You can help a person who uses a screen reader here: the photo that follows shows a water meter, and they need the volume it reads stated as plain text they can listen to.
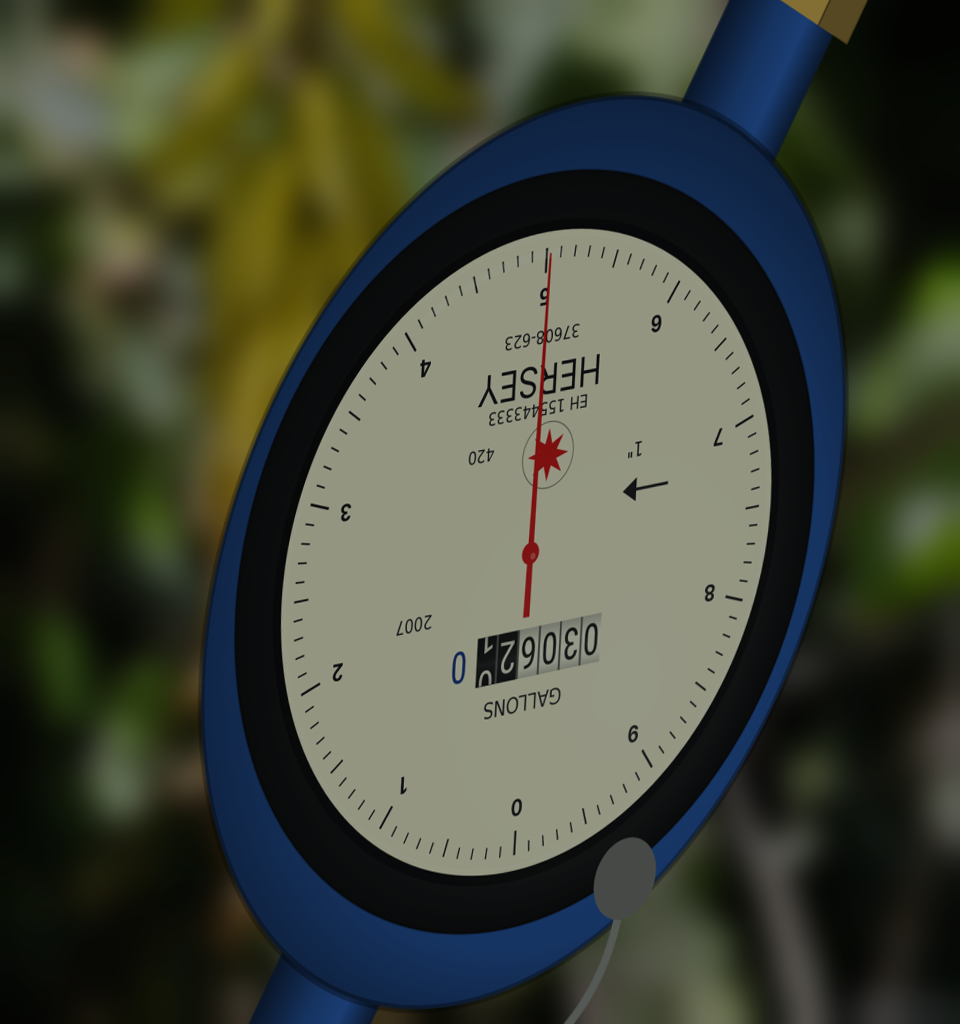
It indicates 306205.0 gal
